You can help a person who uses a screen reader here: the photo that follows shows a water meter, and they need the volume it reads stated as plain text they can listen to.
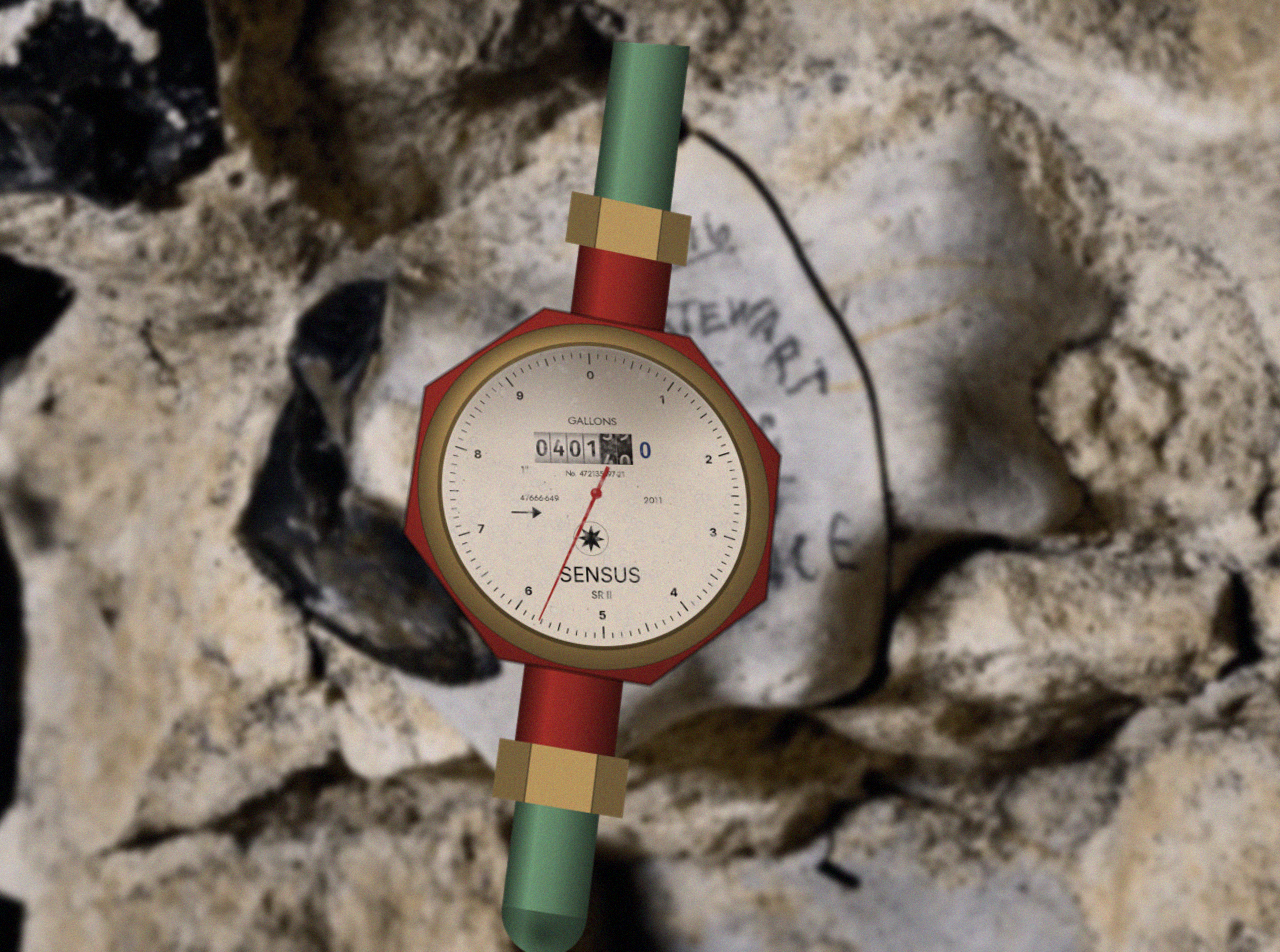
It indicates 401395.7 gal
